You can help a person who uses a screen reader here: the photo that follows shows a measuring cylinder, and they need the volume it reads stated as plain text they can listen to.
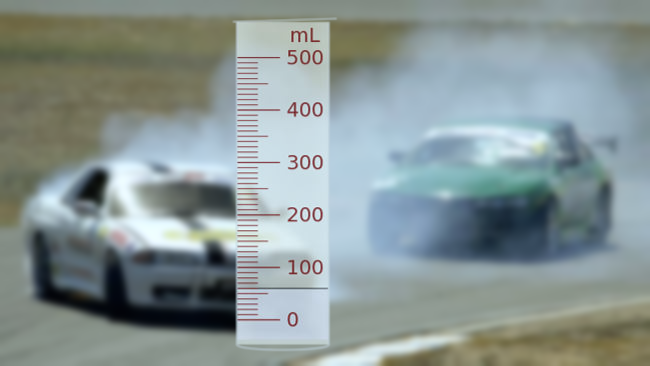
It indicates 60 mL
